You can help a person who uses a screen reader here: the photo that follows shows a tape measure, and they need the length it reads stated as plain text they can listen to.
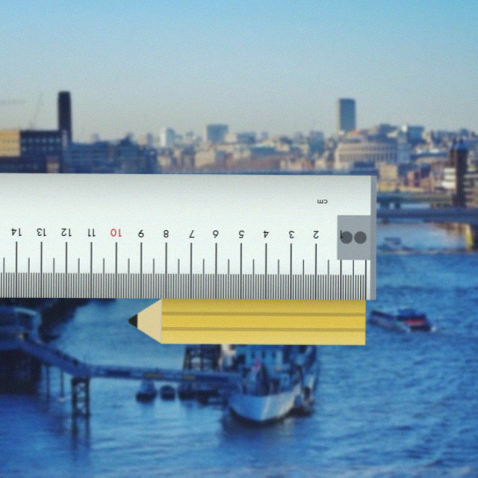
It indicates 9.5 cm
